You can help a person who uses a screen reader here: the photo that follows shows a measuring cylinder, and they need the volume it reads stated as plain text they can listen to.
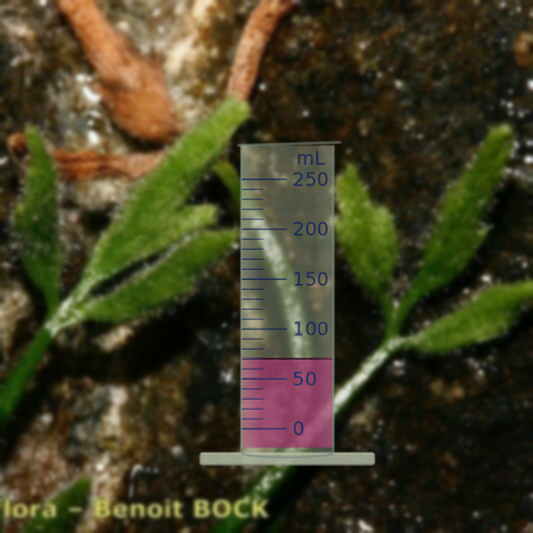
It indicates 70 mL
